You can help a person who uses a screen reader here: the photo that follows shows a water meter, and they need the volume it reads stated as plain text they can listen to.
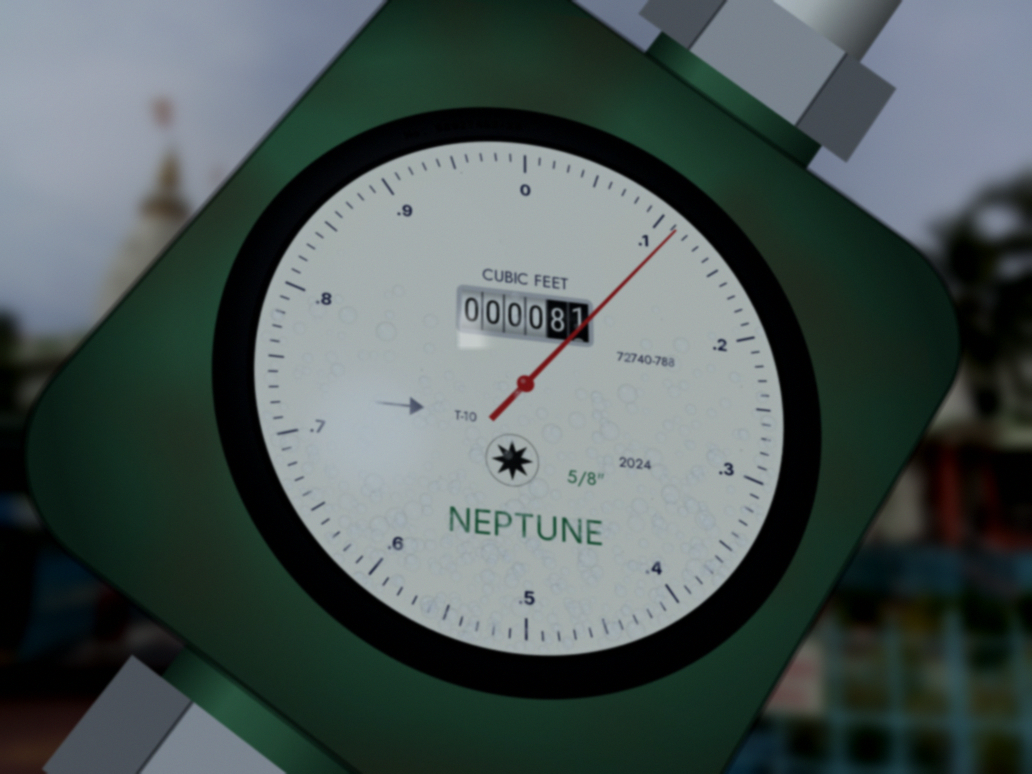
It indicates 81.11 ft³
